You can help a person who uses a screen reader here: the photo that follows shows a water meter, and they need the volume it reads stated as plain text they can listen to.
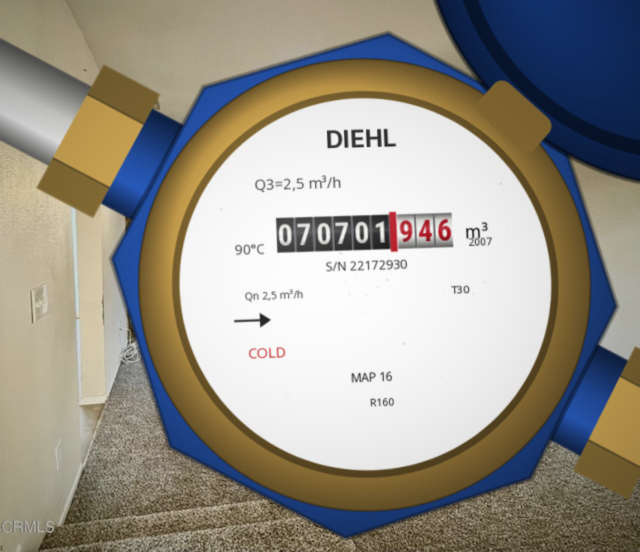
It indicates 70701.946 m³
